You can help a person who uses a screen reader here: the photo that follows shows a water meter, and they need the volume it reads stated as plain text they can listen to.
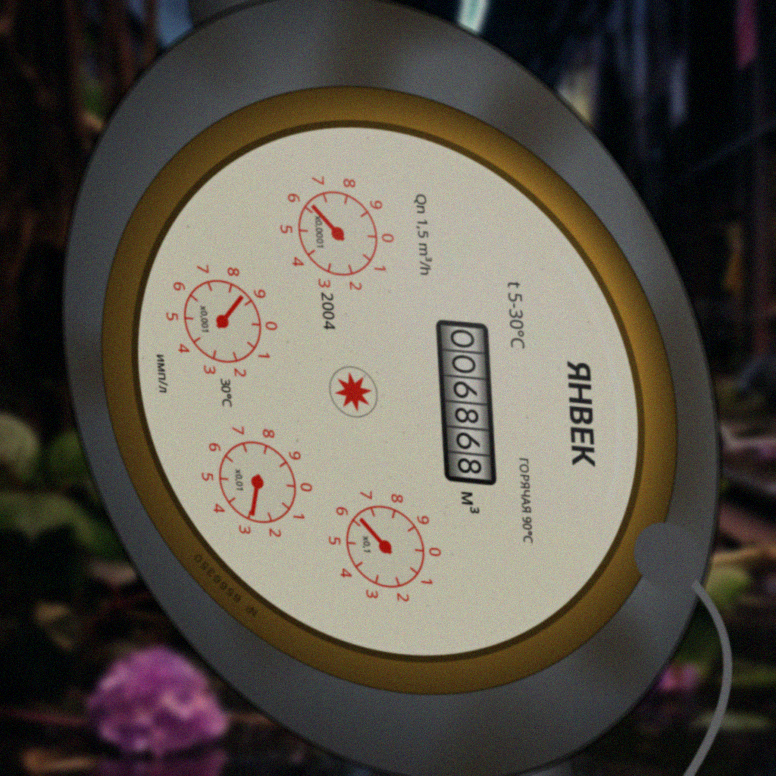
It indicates 6868.6286 m³
